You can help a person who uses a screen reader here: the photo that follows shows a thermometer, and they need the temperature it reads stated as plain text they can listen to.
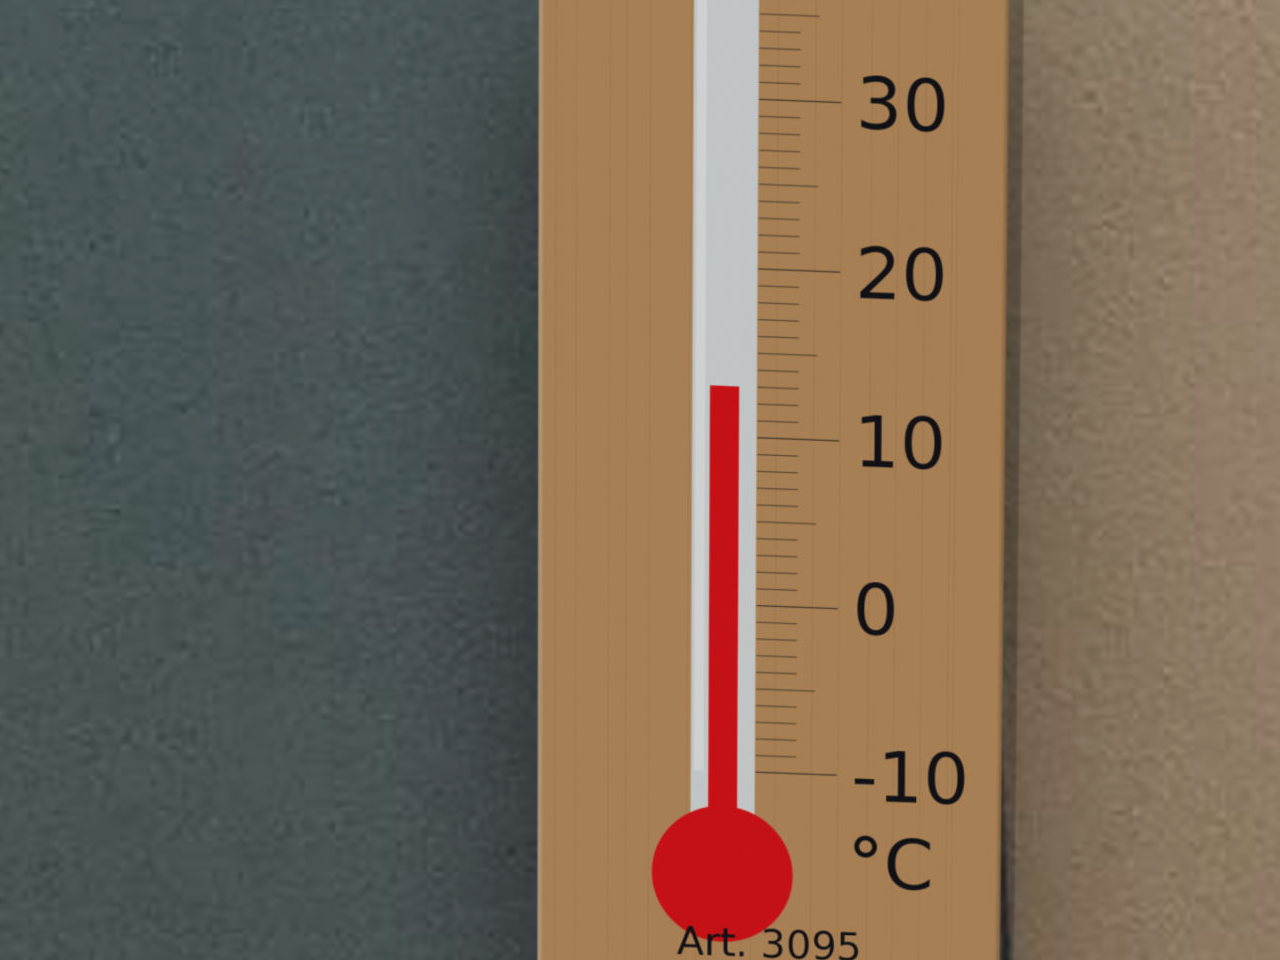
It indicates 13 °C
